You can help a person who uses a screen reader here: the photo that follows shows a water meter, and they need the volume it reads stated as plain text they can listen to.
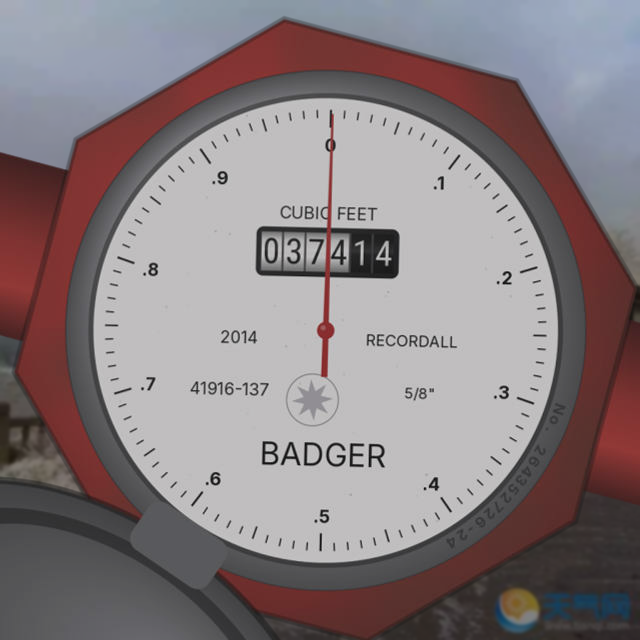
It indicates 37414.00 ft³
